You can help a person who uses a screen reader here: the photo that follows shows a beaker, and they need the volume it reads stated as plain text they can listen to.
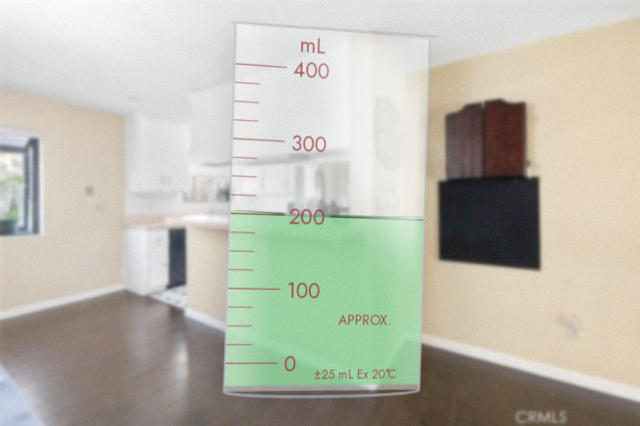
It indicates 200 mL
